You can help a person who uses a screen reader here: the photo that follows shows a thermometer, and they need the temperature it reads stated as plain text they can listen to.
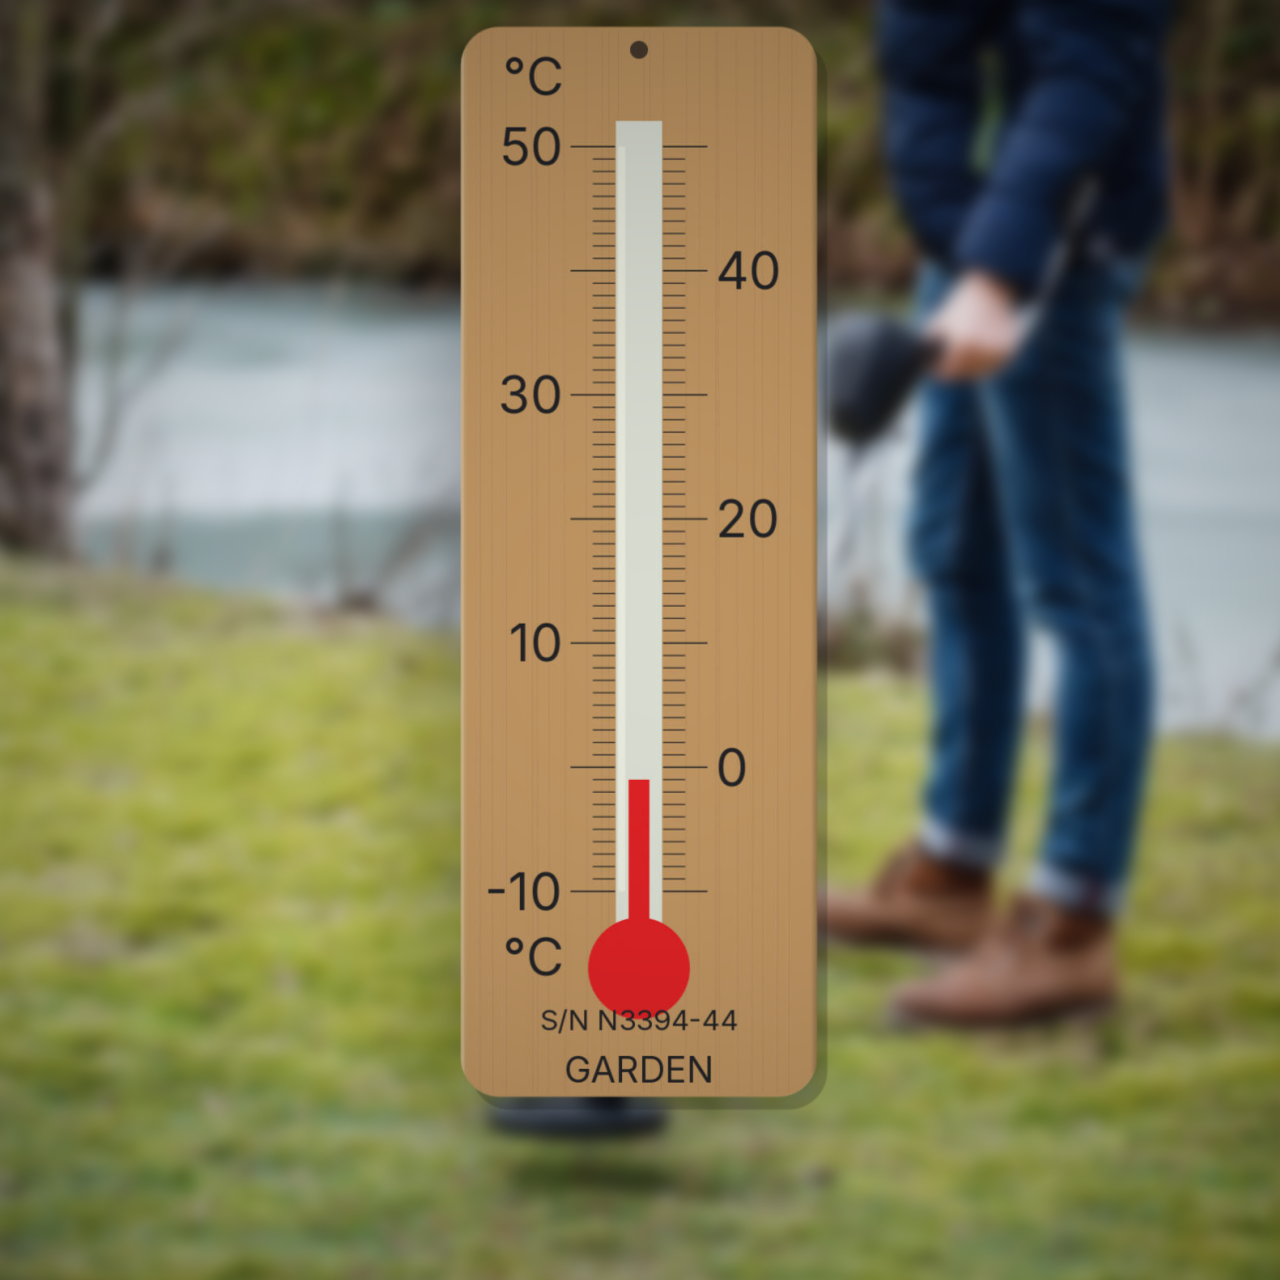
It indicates -1 °C
